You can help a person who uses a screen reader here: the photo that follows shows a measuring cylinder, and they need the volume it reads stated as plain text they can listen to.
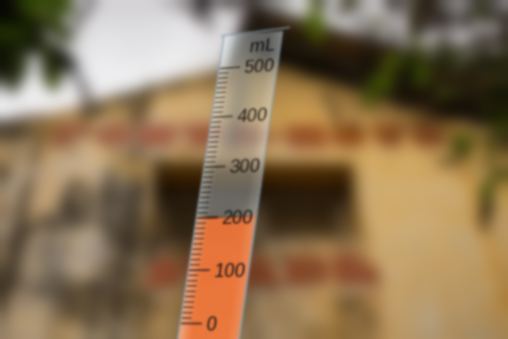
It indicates 200 mL
